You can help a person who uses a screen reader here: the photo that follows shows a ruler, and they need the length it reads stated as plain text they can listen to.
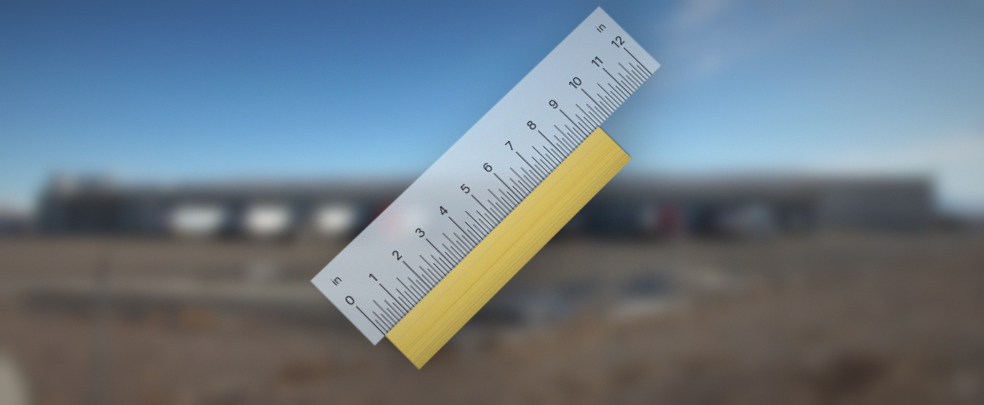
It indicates 9.5 in
